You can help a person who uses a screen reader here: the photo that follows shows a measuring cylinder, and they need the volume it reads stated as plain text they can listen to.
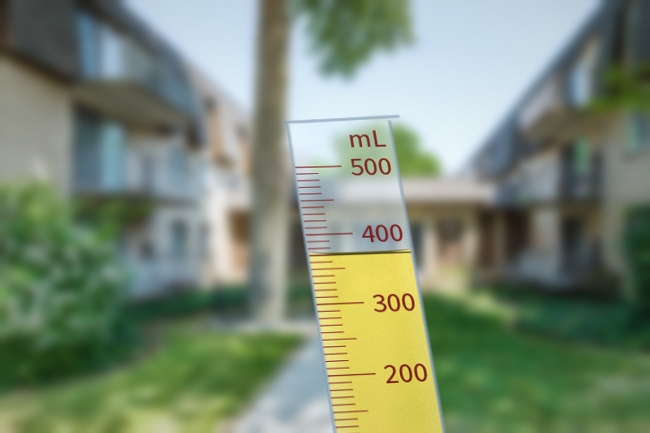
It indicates 370 mL
